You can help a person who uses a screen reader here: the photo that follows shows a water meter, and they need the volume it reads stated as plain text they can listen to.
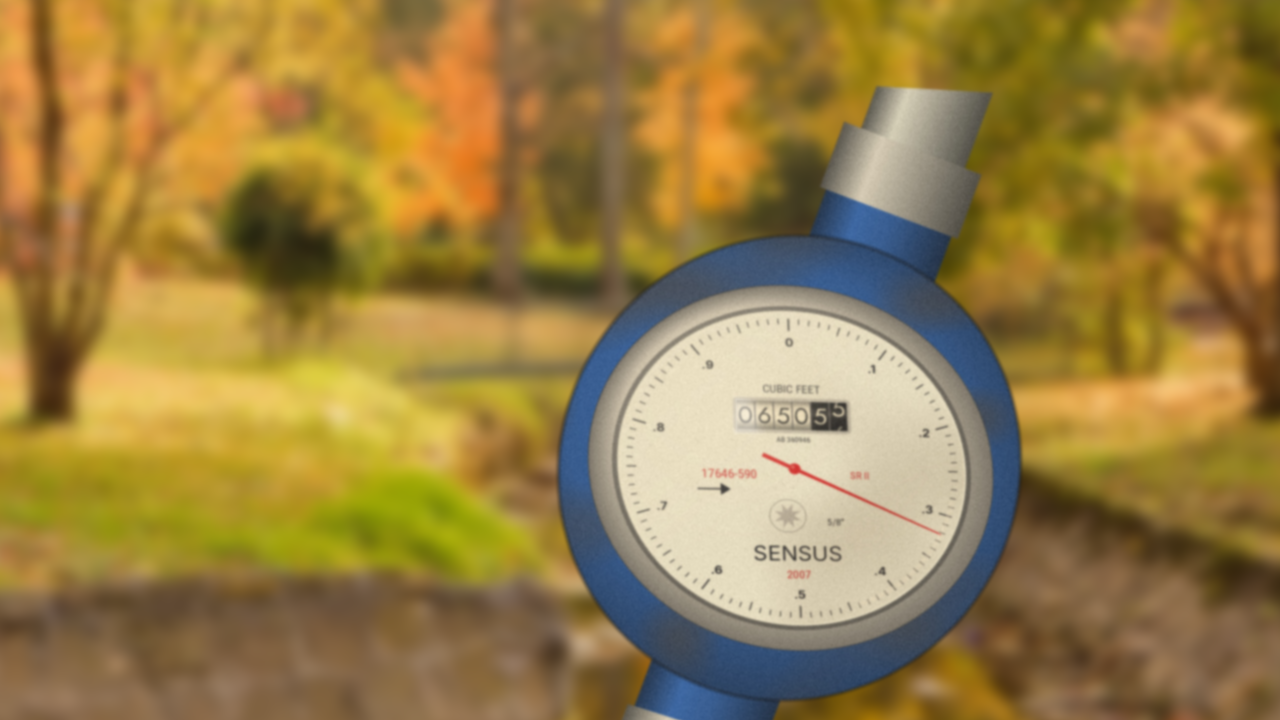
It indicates 65055.32 ft³
